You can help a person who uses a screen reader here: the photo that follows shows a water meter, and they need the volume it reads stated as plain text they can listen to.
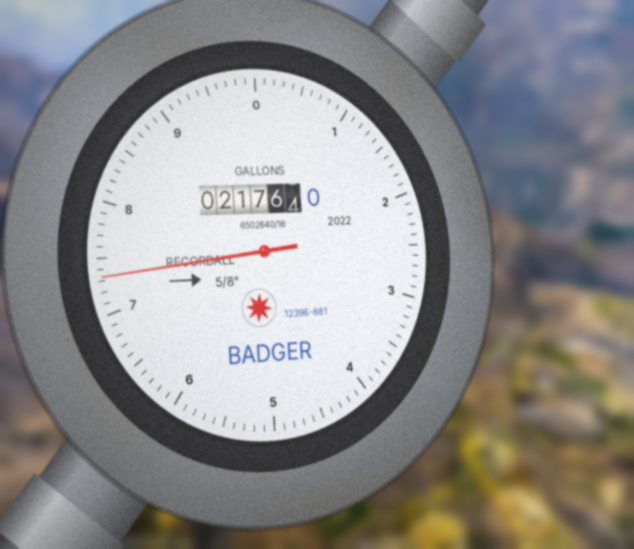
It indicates 217637.3 gal
